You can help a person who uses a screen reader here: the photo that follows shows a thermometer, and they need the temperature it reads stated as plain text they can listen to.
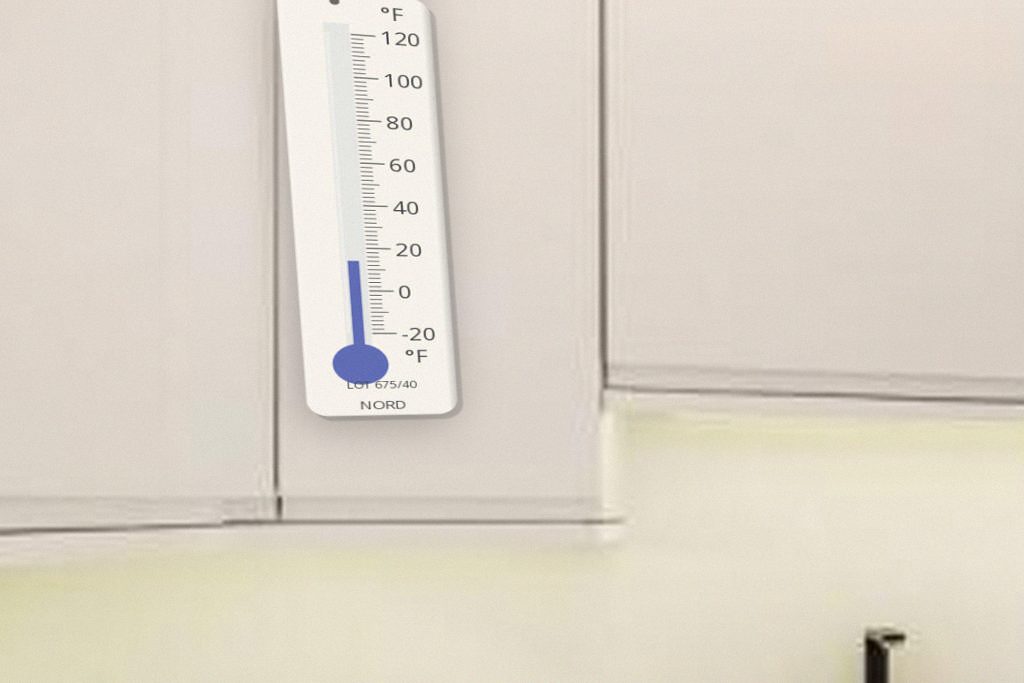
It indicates 14 °F
